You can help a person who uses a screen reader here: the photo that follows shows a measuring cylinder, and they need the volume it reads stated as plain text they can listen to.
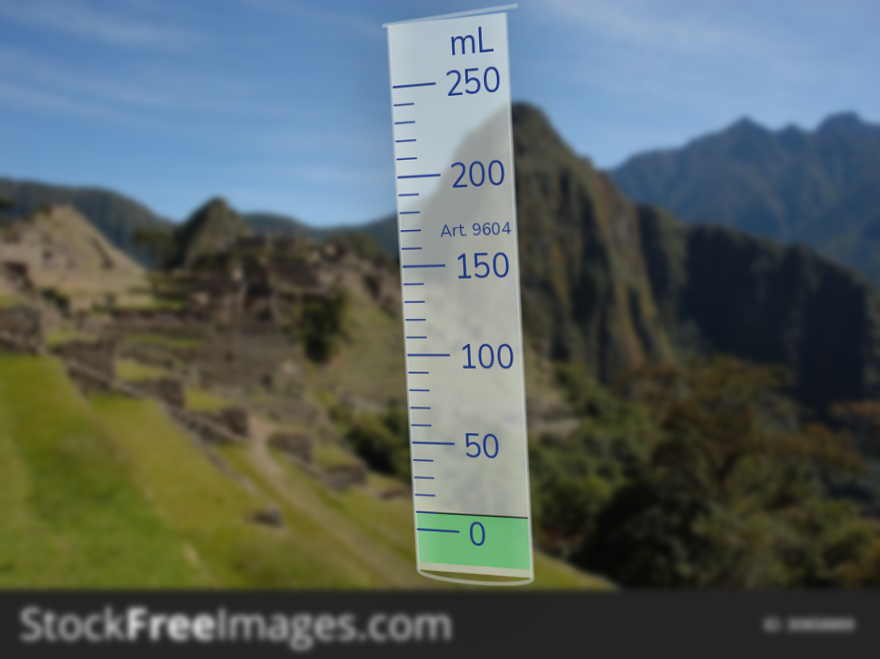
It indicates 10 mL
